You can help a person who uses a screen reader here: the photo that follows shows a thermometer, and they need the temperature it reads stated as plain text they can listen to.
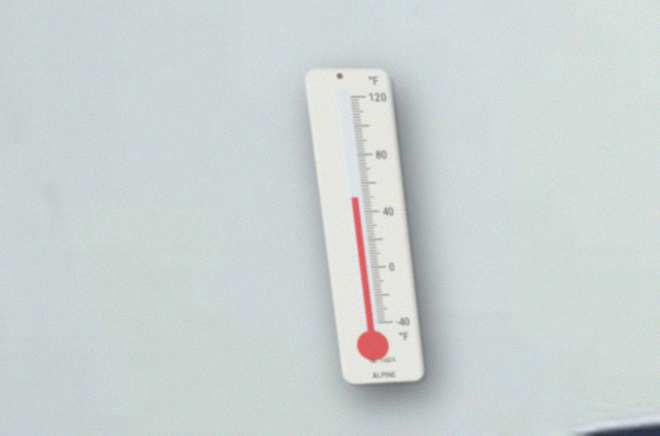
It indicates 50 °F
